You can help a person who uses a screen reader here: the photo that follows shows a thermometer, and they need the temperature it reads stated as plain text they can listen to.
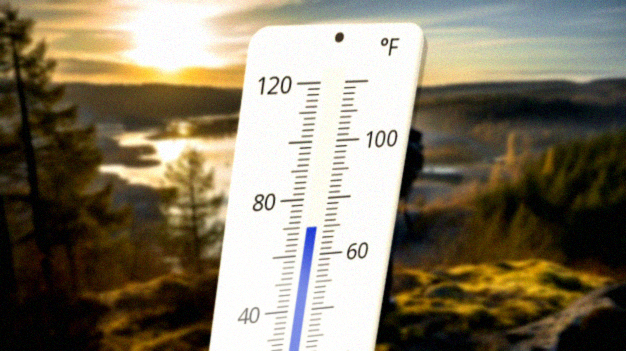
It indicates 70 °F
